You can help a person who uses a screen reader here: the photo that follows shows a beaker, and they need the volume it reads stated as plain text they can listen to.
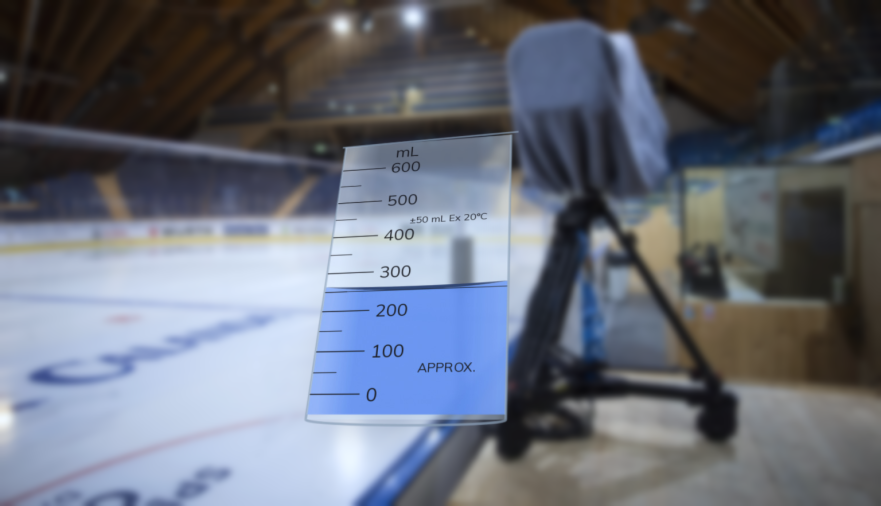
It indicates 250 mL
